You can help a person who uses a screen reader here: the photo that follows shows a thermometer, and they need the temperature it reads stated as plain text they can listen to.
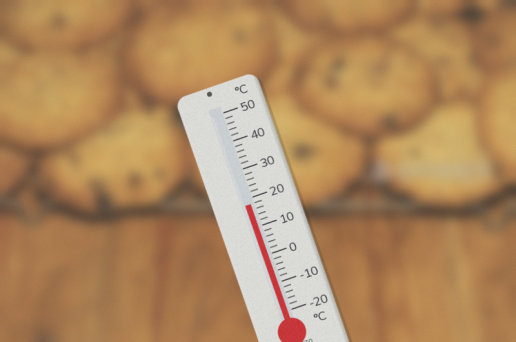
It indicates 18 °C
